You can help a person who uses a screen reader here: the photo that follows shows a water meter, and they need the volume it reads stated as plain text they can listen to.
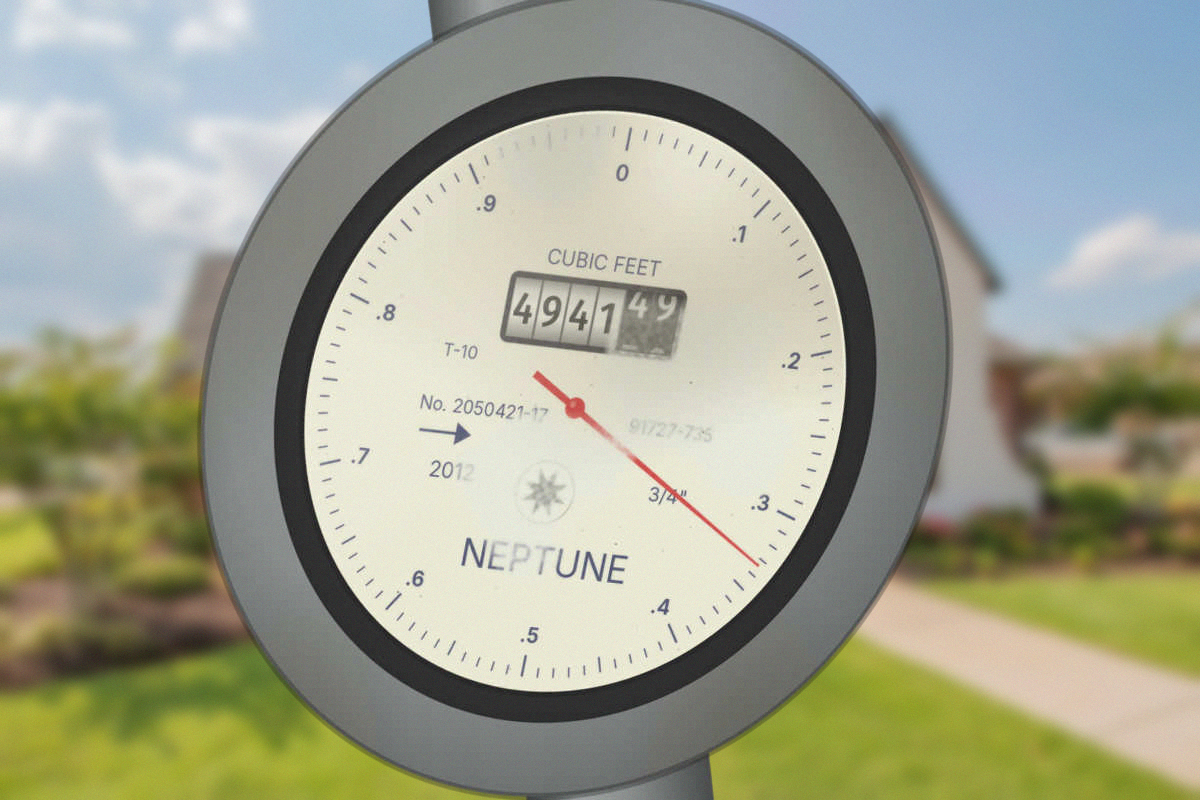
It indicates 494149.33 ft³
